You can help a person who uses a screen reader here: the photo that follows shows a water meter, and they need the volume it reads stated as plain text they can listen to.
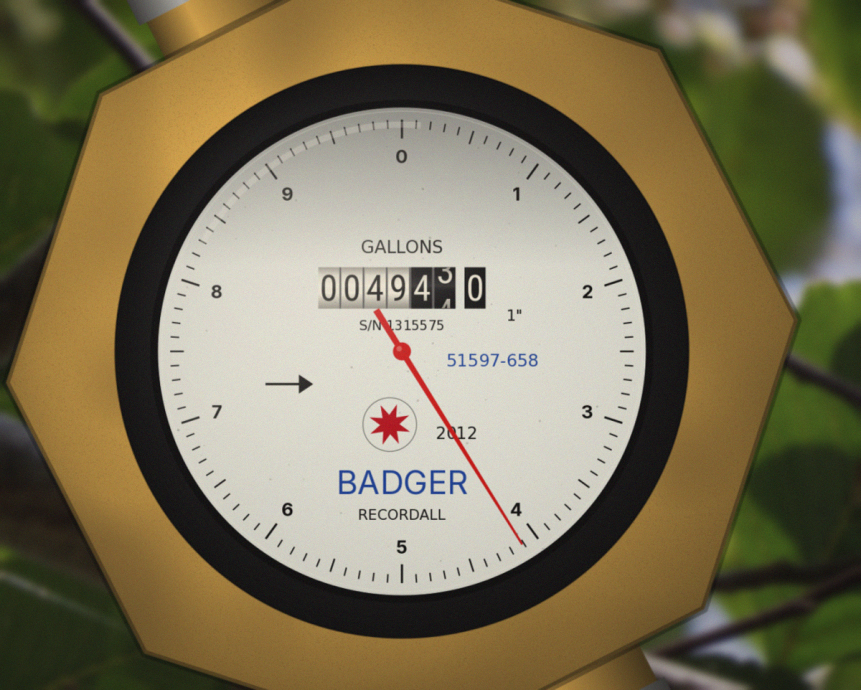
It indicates 49434.1 gal
